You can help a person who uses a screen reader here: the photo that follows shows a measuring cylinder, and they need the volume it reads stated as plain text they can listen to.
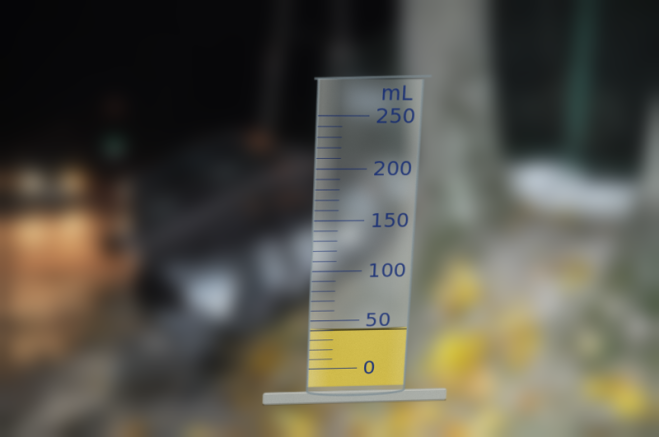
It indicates 40 mL
